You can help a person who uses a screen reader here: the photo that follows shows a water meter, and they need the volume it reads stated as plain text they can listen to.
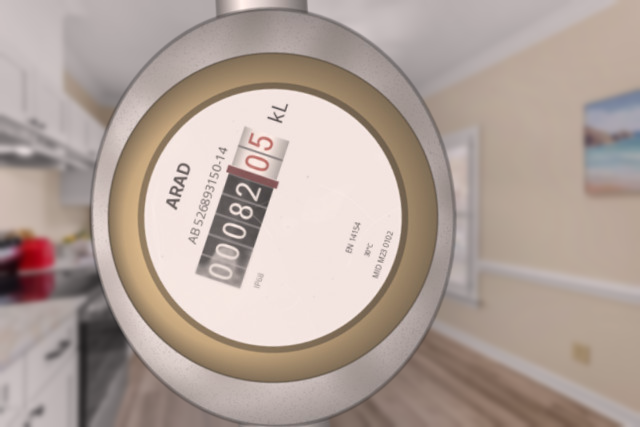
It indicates 82.05 kL
